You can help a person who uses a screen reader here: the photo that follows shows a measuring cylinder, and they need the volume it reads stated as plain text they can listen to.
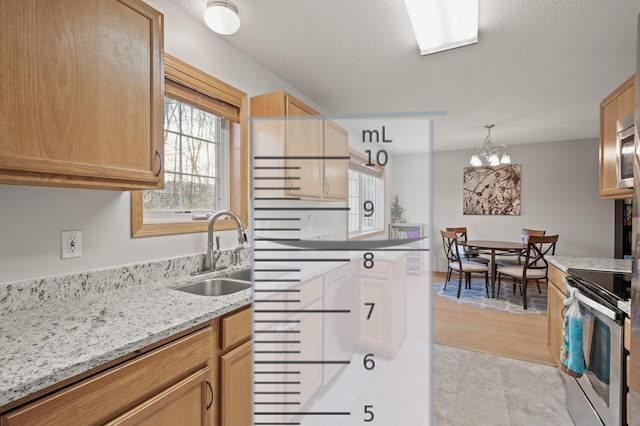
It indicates 8.2 mL
